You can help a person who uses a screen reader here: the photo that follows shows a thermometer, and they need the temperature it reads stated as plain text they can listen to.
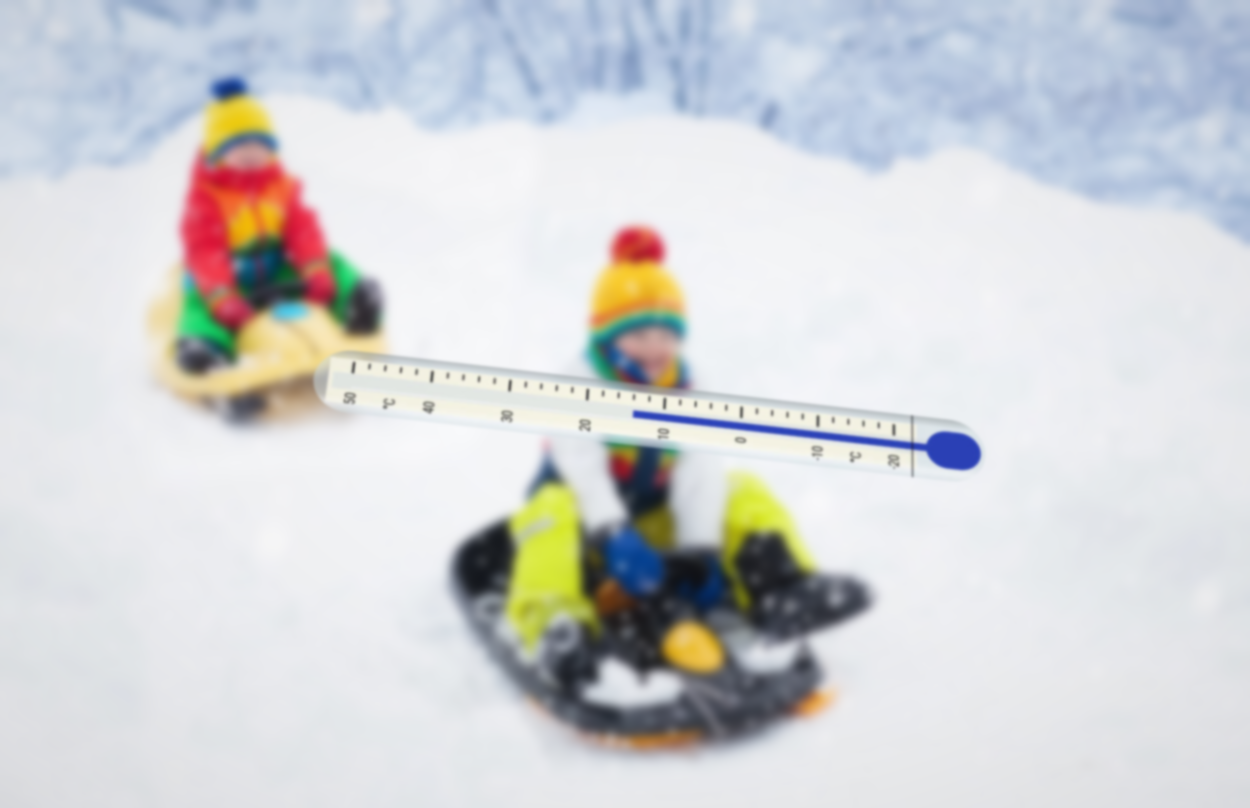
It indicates 14 °C
